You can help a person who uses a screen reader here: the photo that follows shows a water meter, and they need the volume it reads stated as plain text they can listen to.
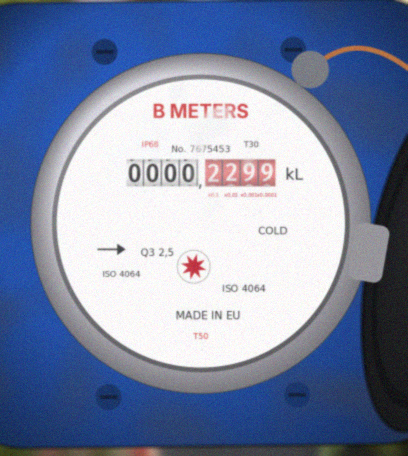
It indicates 0.2299 kL
